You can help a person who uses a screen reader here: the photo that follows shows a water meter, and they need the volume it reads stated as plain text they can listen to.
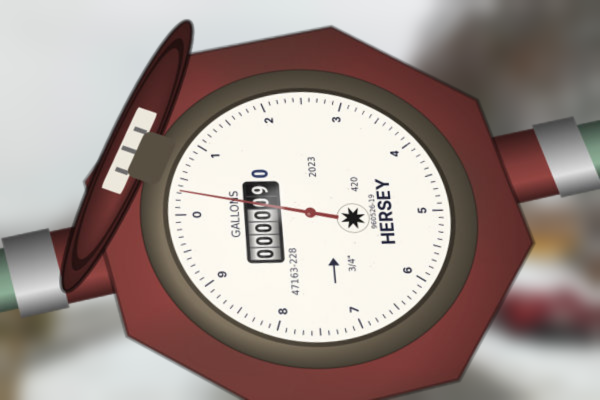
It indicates 90.3 gal
